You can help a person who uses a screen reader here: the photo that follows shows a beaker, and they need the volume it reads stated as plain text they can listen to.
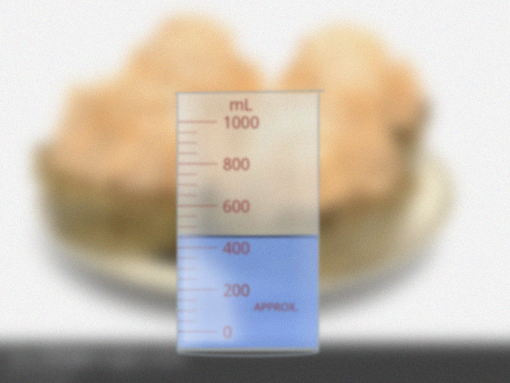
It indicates 450 mL
